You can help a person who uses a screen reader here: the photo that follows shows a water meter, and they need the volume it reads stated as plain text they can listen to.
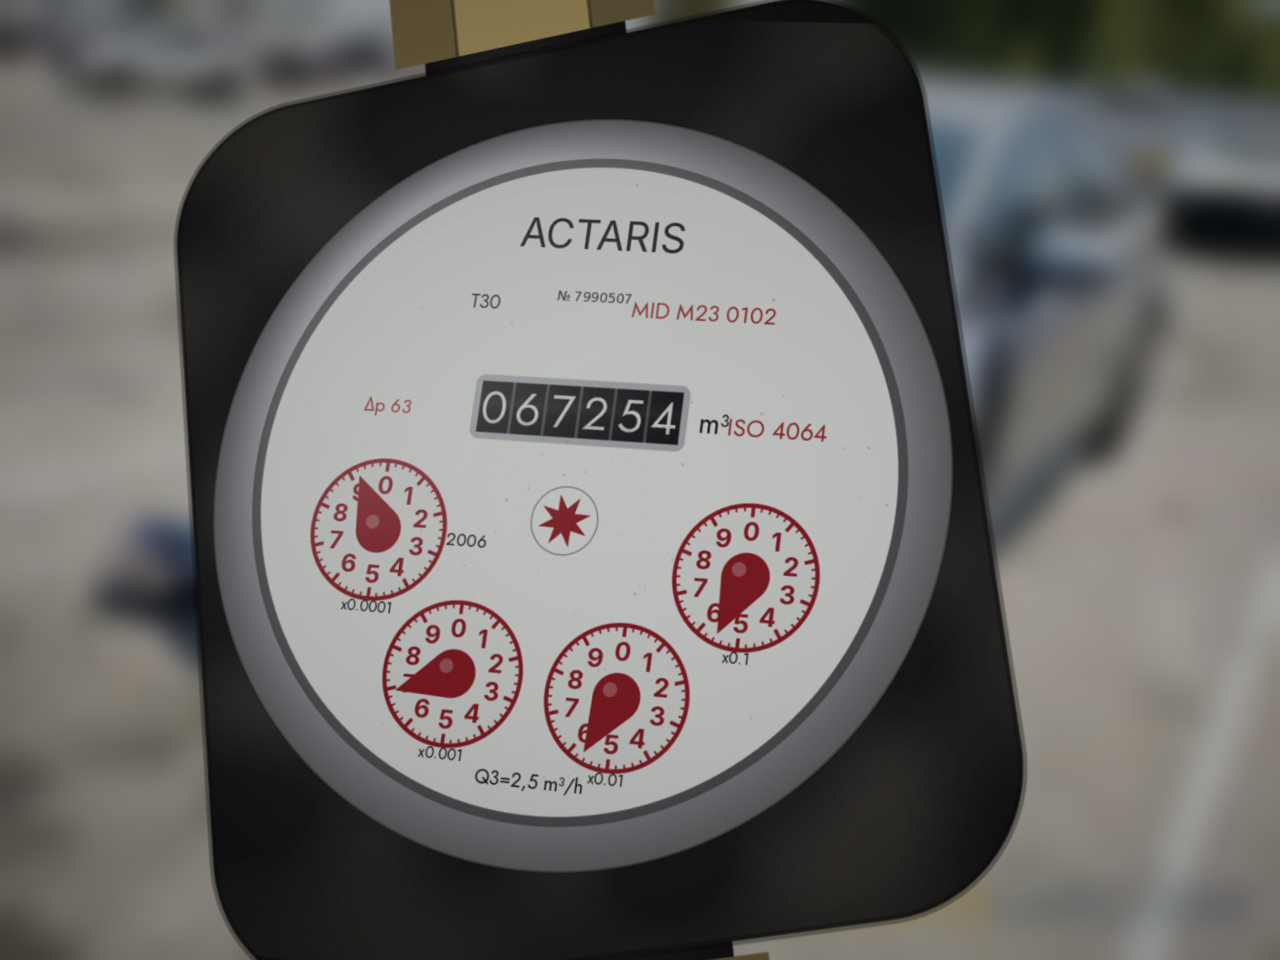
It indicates 67254.5569 m³
